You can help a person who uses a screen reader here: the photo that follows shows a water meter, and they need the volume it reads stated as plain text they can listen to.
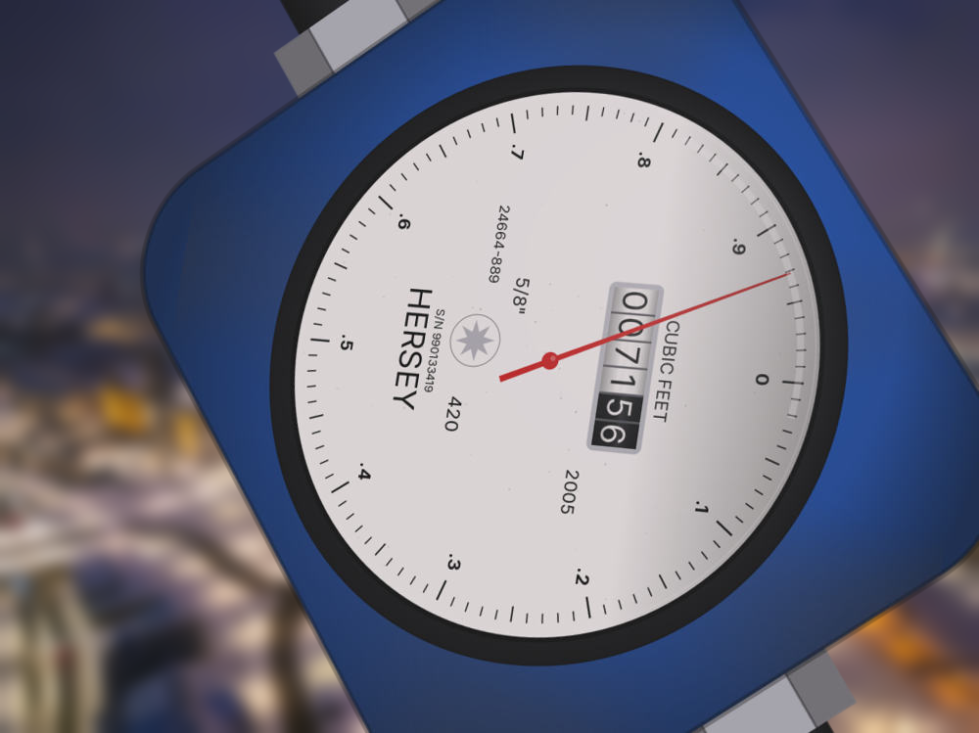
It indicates 7155.93 ft³
